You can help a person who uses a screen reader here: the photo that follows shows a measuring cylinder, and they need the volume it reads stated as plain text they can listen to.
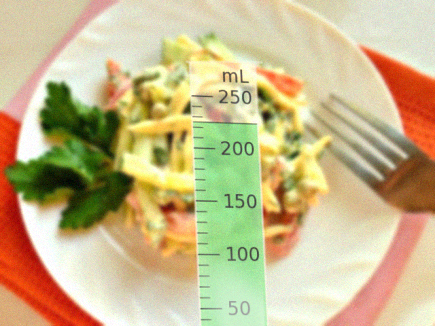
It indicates 225 mL
